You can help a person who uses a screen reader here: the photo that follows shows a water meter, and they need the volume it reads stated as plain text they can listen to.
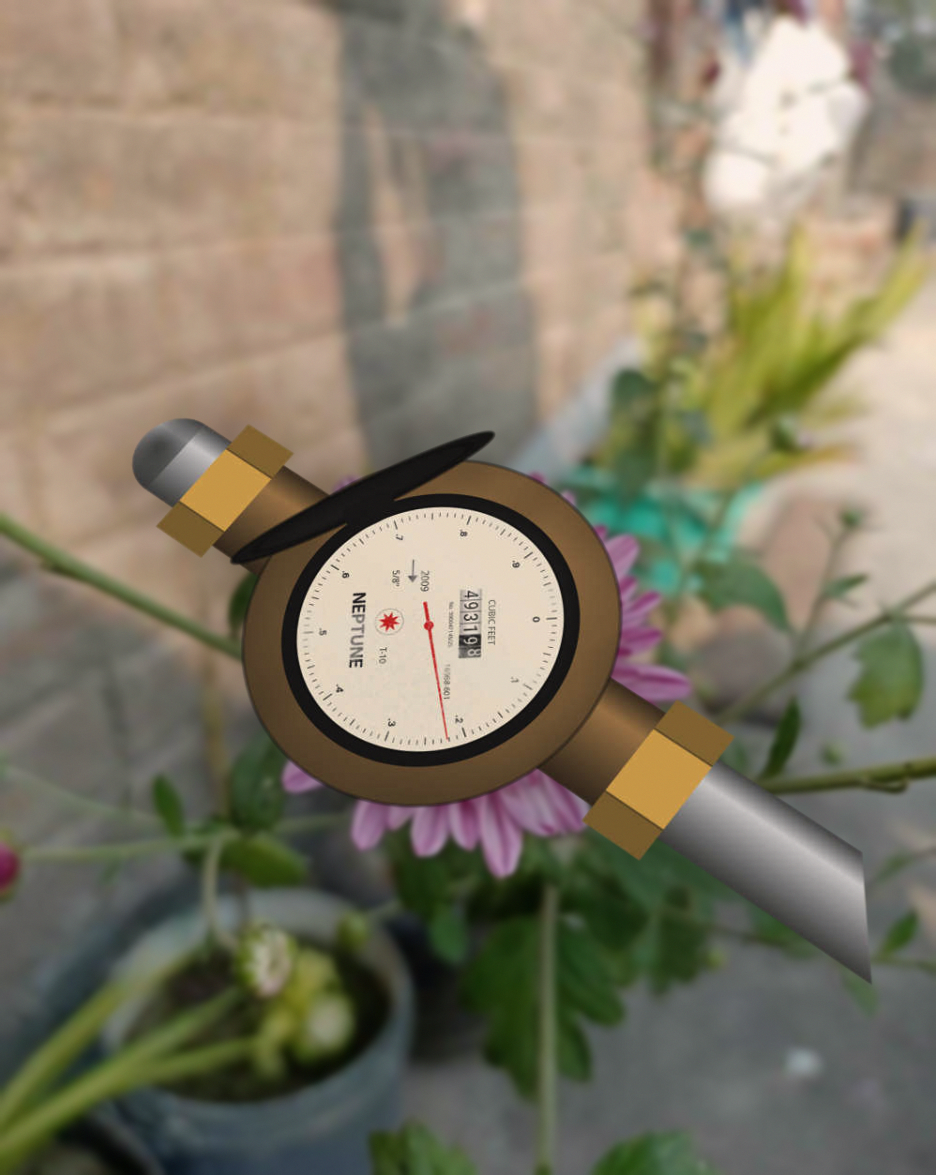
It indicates 493198.22 ft³
